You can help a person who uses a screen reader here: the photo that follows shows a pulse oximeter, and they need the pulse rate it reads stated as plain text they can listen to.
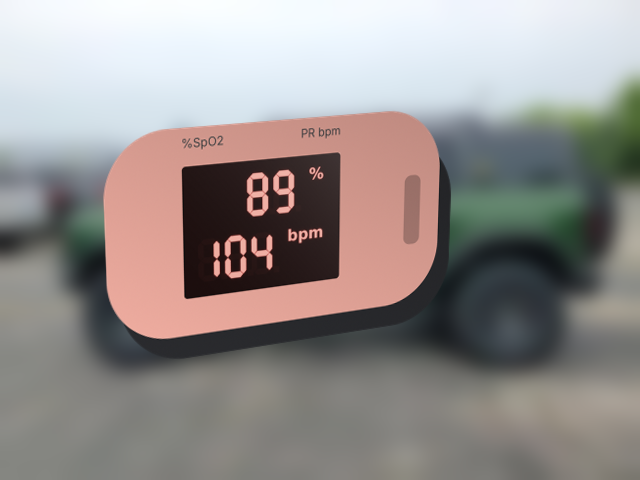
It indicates 104 bpm
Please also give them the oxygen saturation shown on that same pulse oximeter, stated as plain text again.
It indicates 89 %
